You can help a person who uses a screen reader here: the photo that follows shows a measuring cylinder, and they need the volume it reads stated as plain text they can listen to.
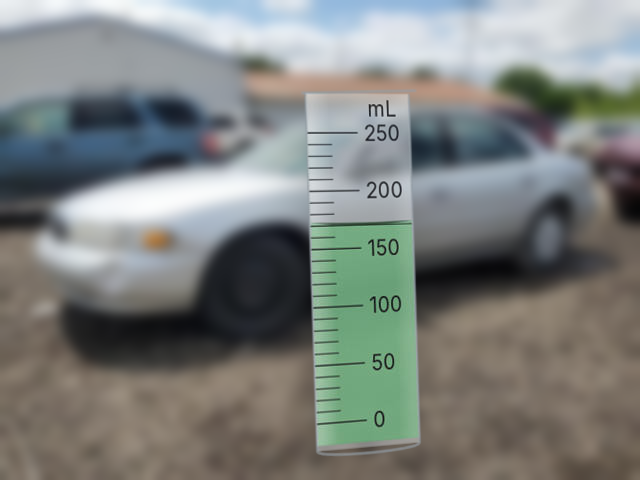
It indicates 170 mL
